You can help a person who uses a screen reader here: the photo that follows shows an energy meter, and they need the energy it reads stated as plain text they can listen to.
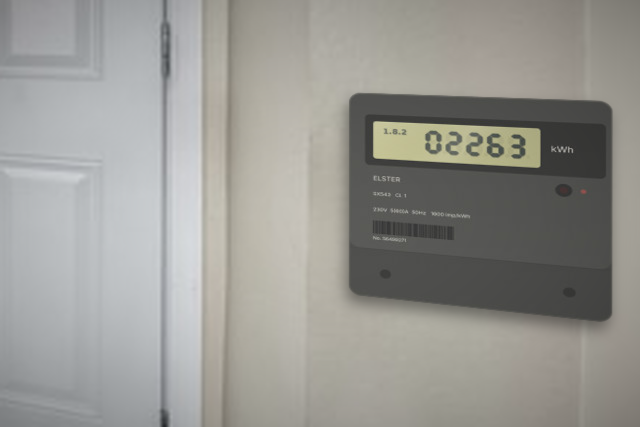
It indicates 2263 kWh
